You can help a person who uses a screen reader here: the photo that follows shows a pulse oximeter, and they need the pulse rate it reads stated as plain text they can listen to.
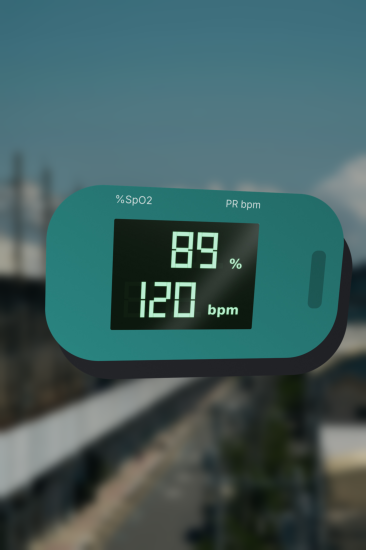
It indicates 120 bpm
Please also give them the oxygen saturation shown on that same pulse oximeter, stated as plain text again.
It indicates 89 %
